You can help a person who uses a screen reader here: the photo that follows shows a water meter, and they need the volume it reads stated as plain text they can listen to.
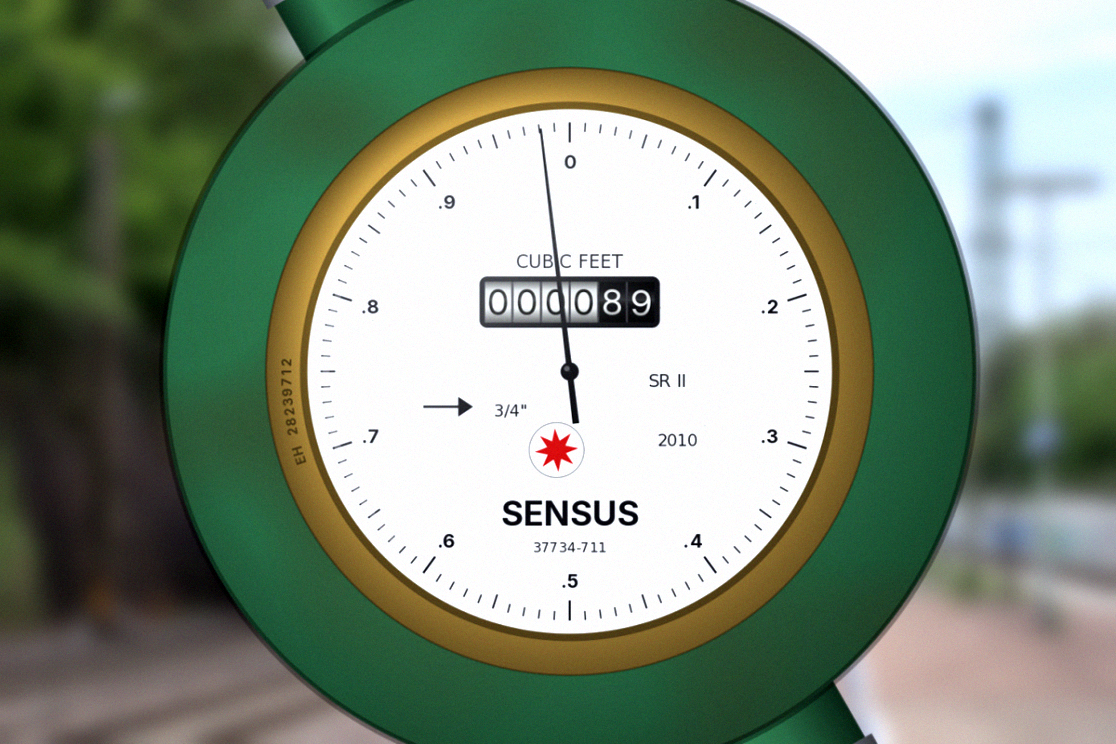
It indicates 88.98 ft³
